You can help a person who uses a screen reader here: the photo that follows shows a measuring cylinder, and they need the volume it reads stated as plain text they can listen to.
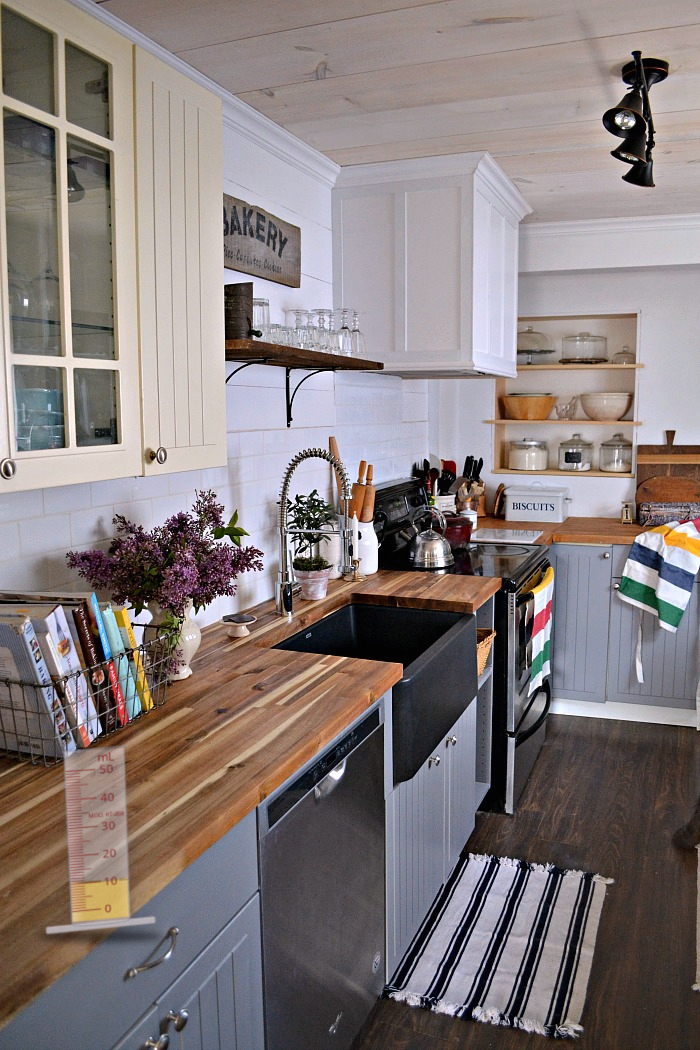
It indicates 10 mL
